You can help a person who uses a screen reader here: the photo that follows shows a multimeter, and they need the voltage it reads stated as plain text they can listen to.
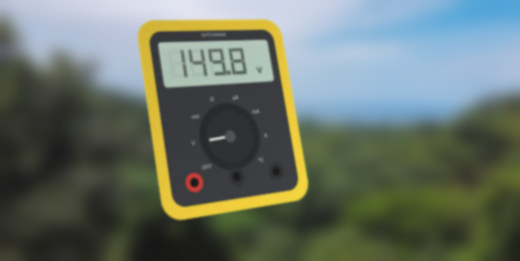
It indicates 149.8 V
